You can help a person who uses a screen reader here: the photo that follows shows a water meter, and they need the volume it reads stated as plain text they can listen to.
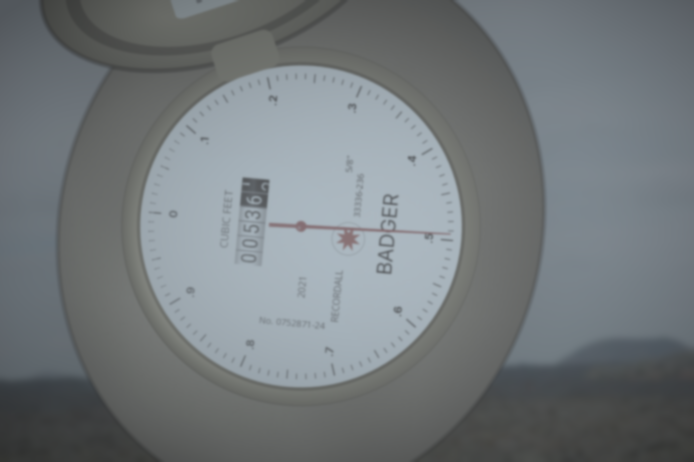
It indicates 5361.49 ft³
